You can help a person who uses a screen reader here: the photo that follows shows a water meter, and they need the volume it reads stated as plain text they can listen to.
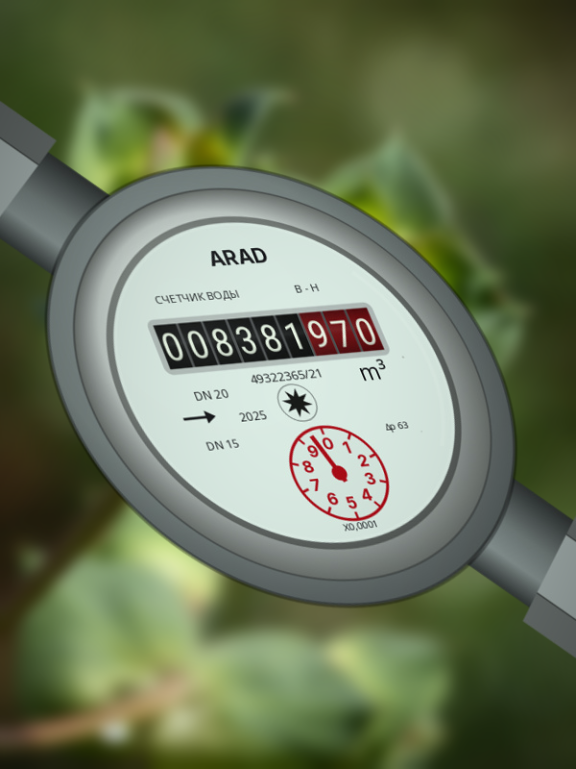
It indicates 8381.9699 m³
